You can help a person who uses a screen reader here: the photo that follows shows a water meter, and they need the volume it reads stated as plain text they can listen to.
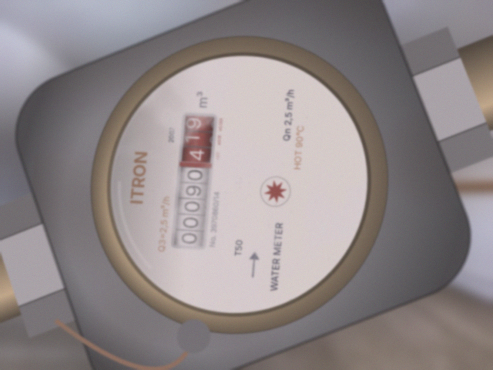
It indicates 90.419 m³
